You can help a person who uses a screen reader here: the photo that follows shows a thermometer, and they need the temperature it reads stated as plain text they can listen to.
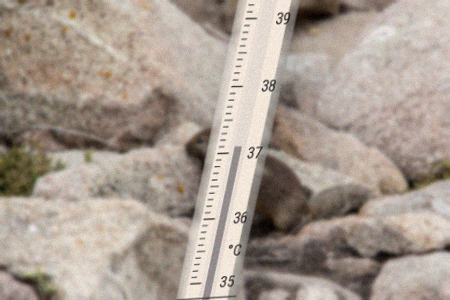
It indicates 37.1 °C
